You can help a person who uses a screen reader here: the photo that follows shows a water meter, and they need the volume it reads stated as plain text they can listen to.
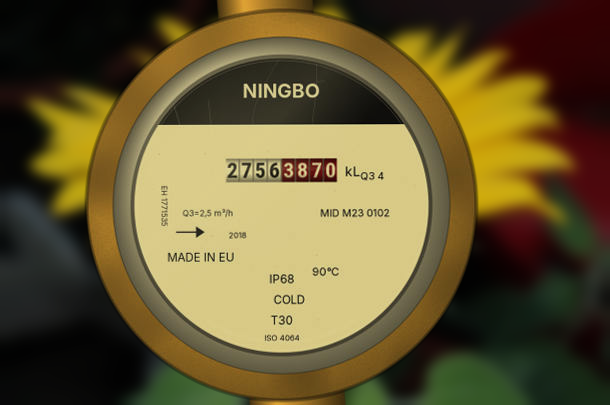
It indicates 2756.3870 kL
